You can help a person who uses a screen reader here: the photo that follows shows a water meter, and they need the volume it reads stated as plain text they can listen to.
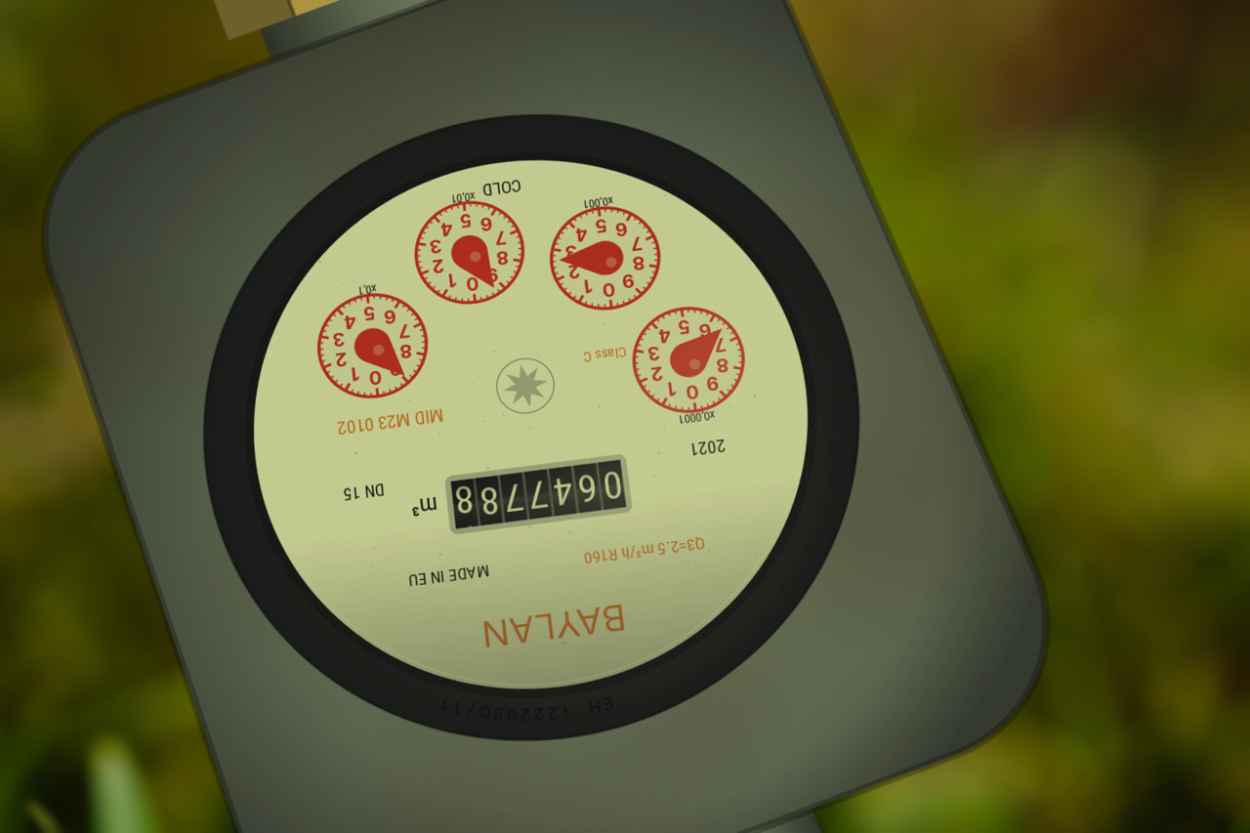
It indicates 647787.8926 m³
